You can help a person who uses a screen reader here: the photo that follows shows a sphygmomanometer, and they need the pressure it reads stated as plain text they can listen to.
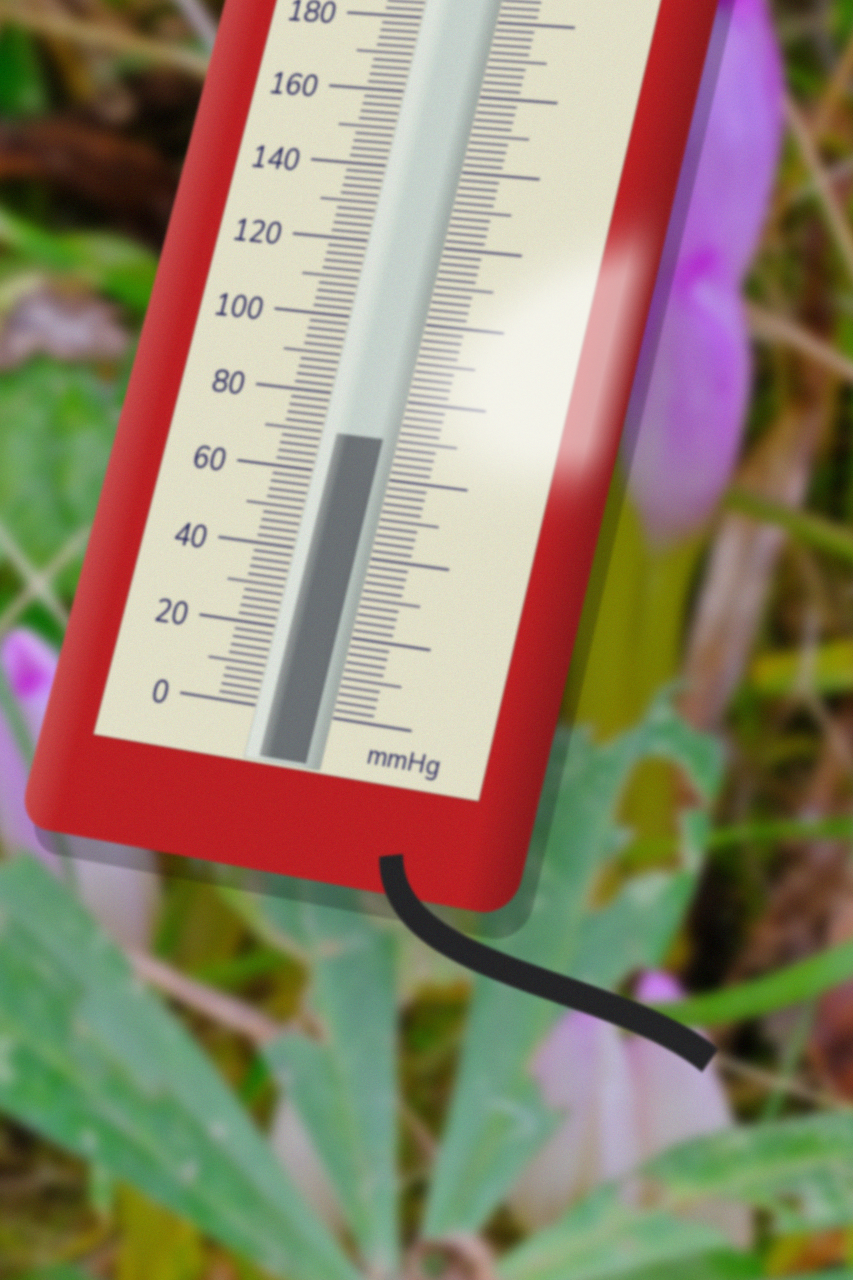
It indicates 70 mmHg
